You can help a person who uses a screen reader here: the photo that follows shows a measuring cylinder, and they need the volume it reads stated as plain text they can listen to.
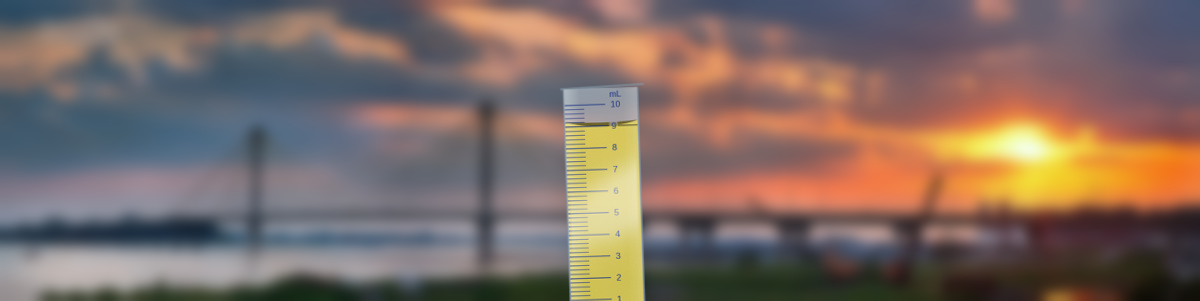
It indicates 9 mL
